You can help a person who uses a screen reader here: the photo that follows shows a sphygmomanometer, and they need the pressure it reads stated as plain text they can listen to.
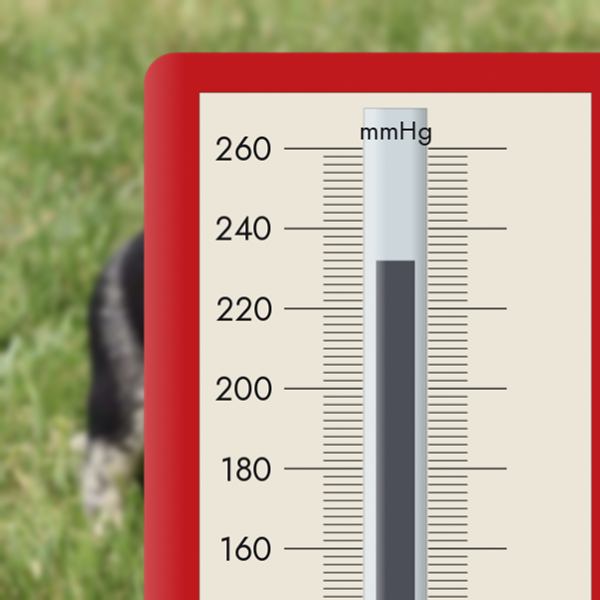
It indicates 232 mmHg
